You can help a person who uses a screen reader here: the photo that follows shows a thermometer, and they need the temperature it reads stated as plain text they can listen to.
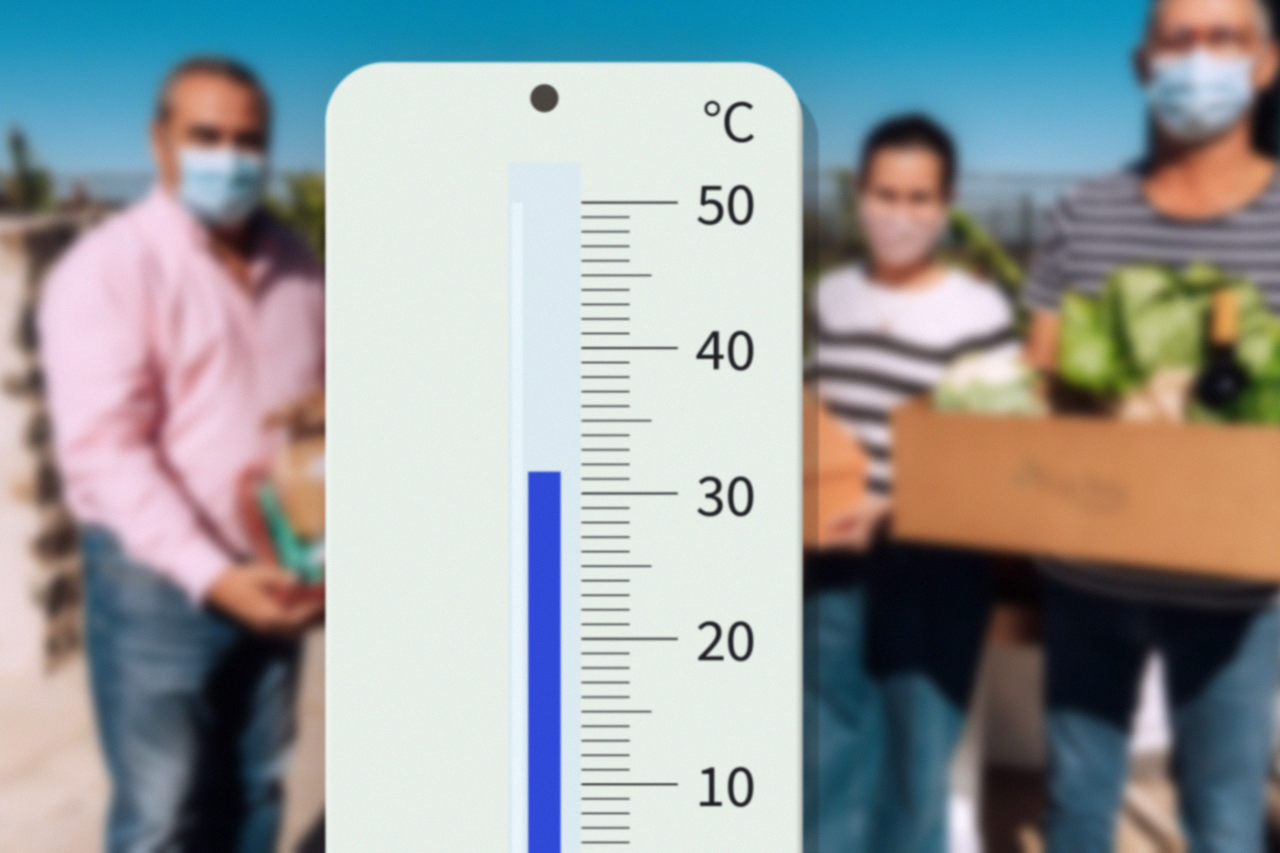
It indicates 31.5 °C
